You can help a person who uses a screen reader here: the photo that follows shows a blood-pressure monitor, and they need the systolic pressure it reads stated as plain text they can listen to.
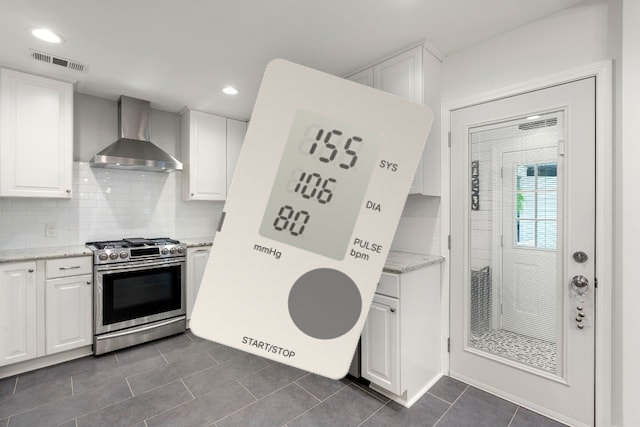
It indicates 155 mmHg
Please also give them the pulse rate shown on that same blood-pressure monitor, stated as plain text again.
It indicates 80 bpm
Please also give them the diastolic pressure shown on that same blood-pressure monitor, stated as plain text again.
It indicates 106 mmHg
